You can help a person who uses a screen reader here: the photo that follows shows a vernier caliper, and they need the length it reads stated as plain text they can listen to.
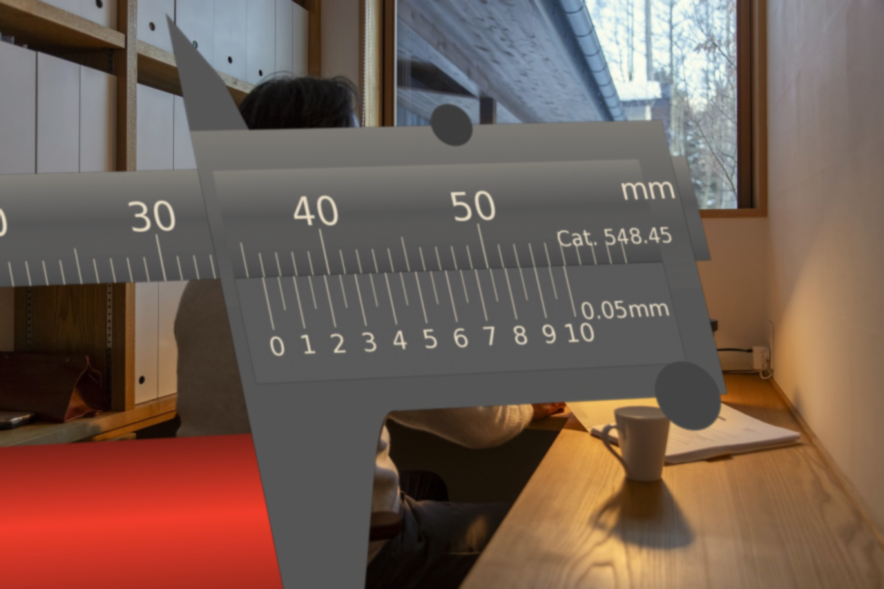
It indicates 35.9 mm
